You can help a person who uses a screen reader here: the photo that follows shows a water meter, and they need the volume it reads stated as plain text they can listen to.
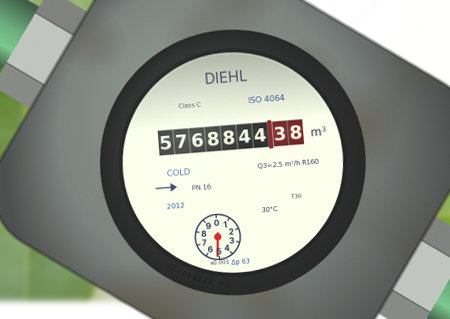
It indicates 5768844.385 m³
